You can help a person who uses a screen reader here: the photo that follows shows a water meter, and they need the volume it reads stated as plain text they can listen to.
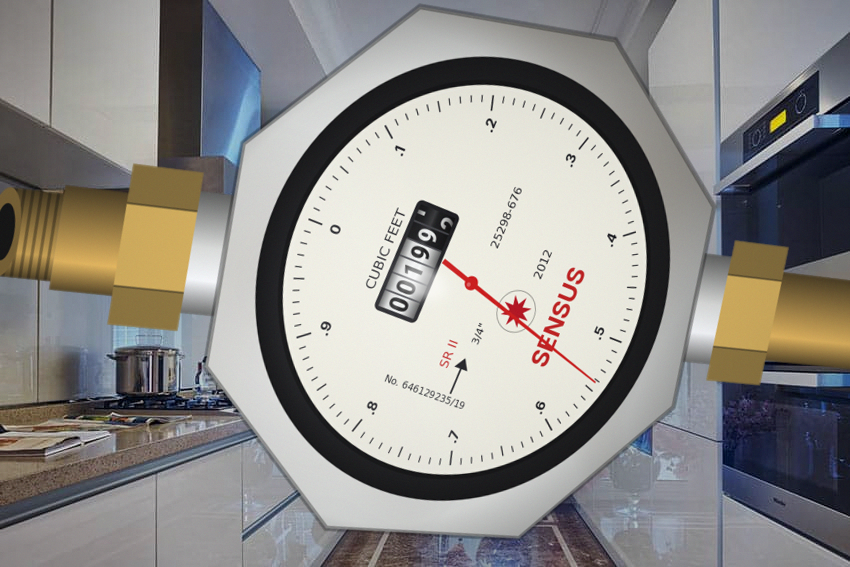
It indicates 1991.54 ft³
